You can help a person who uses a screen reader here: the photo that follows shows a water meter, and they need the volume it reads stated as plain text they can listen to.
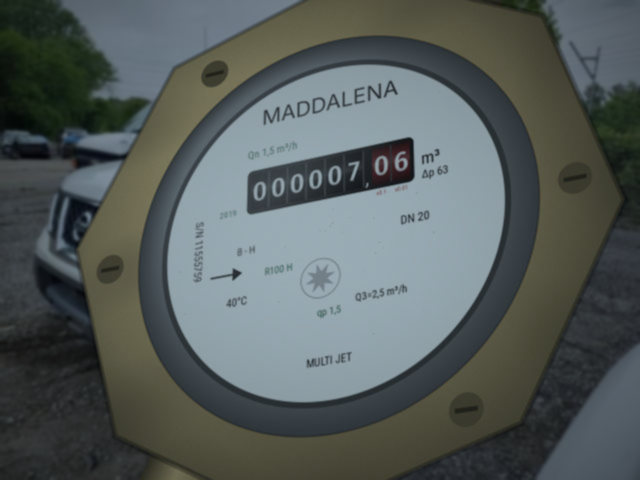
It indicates 7.06 m³
